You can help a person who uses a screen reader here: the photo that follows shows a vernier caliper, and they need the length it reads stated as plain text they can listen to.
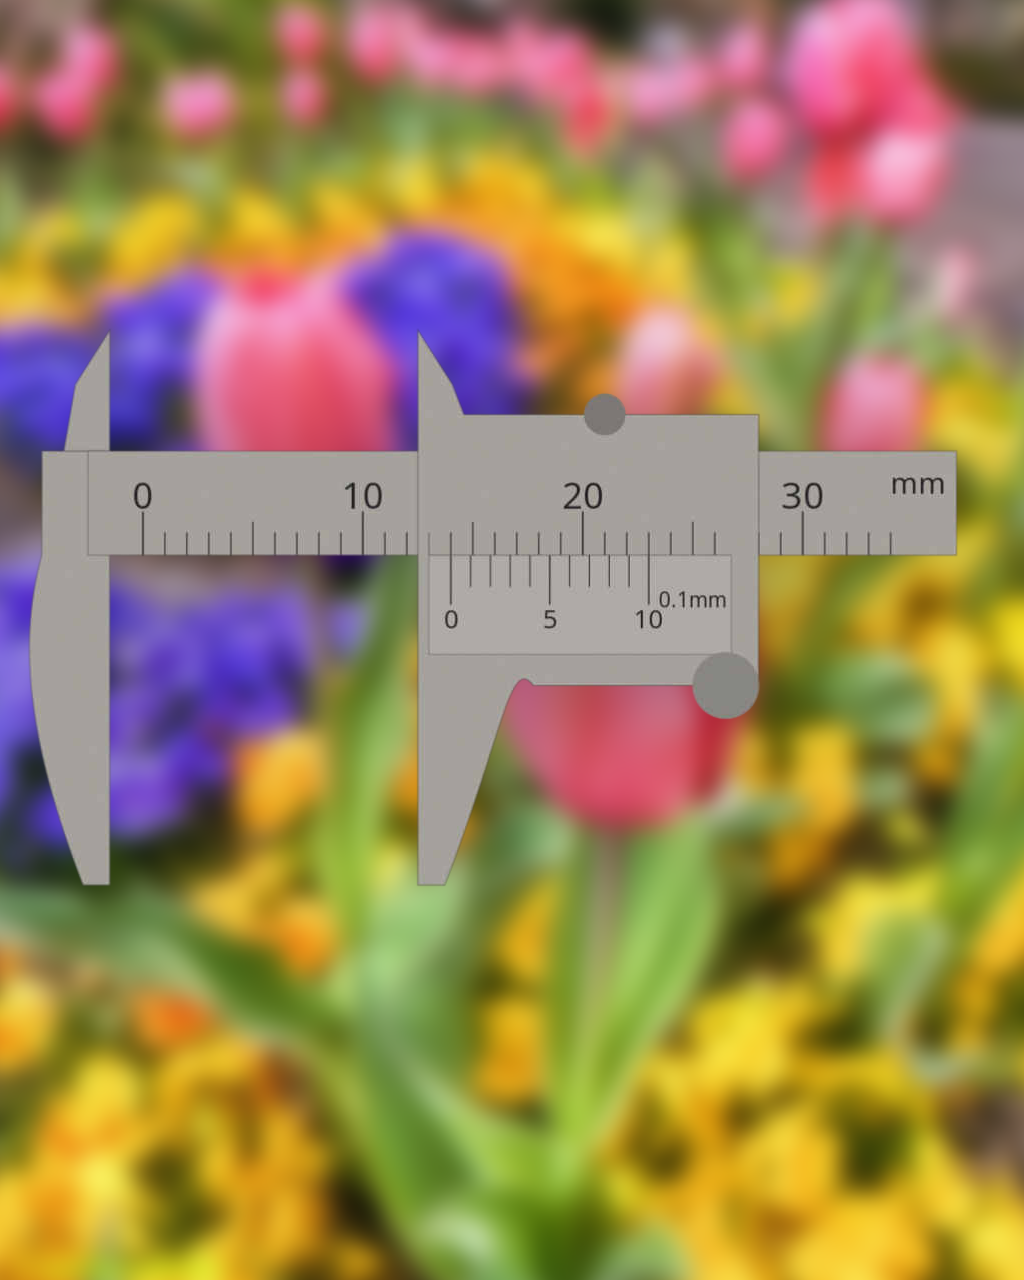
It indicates 14.0 mm
